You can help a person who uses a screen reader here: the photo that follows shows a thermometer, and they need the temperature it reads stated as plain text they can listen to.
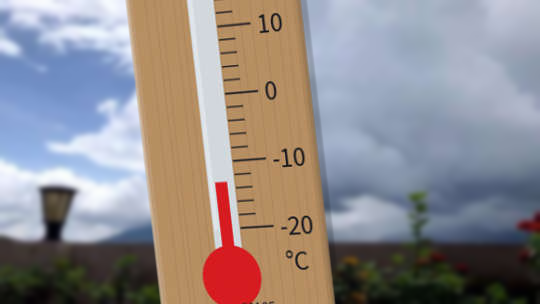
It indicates -13 °C
